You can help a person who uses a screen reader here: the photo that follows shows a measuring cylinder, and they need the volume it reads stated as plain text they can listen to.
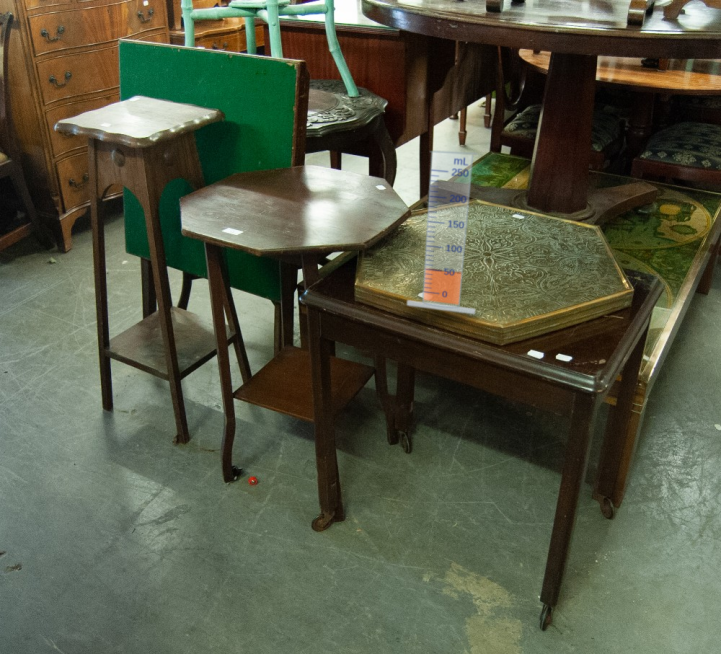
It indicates 50 mL
